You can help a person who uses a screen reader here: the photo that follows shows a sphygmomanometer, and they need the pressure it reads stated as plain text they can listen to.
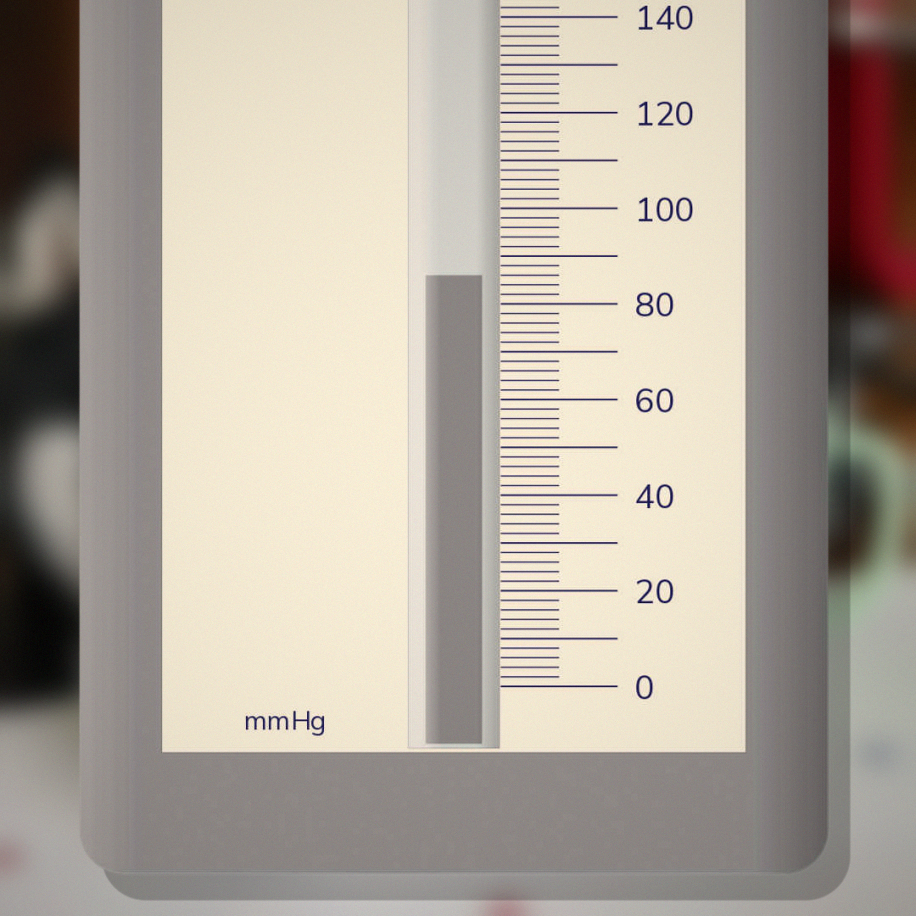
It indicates 86 mmHg
